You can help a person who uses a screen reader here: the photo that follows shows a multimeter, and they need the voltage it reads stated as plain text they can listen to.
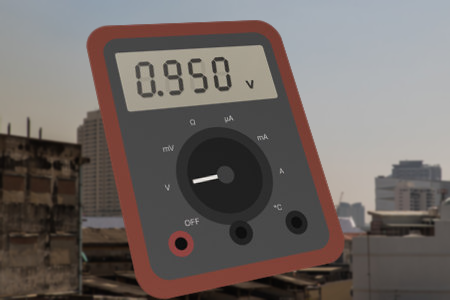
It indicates 0.950 V
